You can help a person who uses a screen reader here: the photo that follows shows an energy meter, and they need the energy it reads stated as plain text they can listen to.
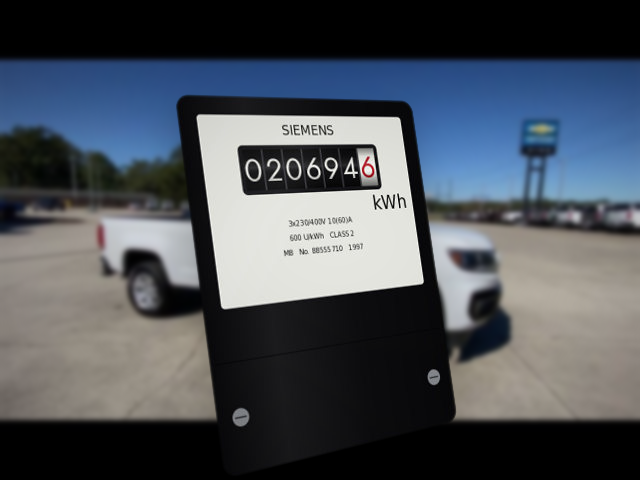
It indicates 20694.6 kWh
